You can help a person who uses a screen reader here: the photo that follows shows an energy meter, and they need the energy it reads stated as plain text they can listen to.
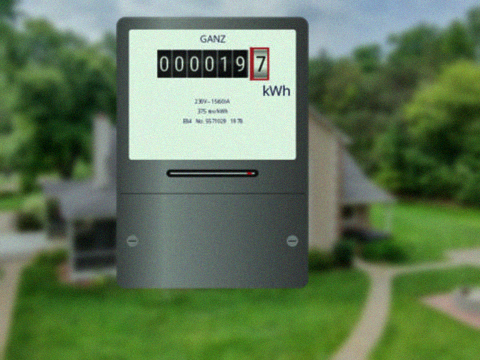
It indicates 19.7 kWh
